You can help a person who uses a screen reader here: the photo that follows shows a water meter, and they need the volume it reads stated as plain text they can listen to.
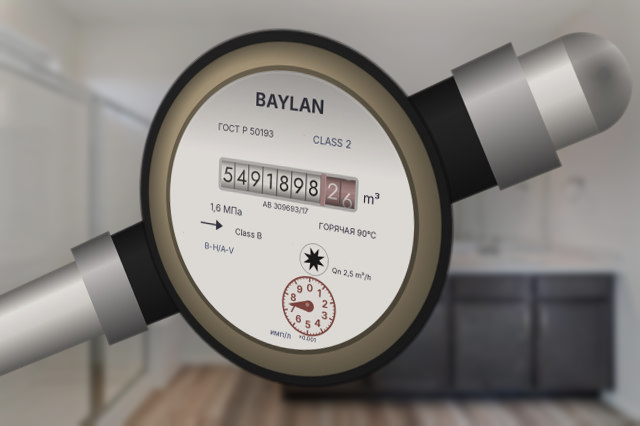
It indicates 5491898.257 m³
